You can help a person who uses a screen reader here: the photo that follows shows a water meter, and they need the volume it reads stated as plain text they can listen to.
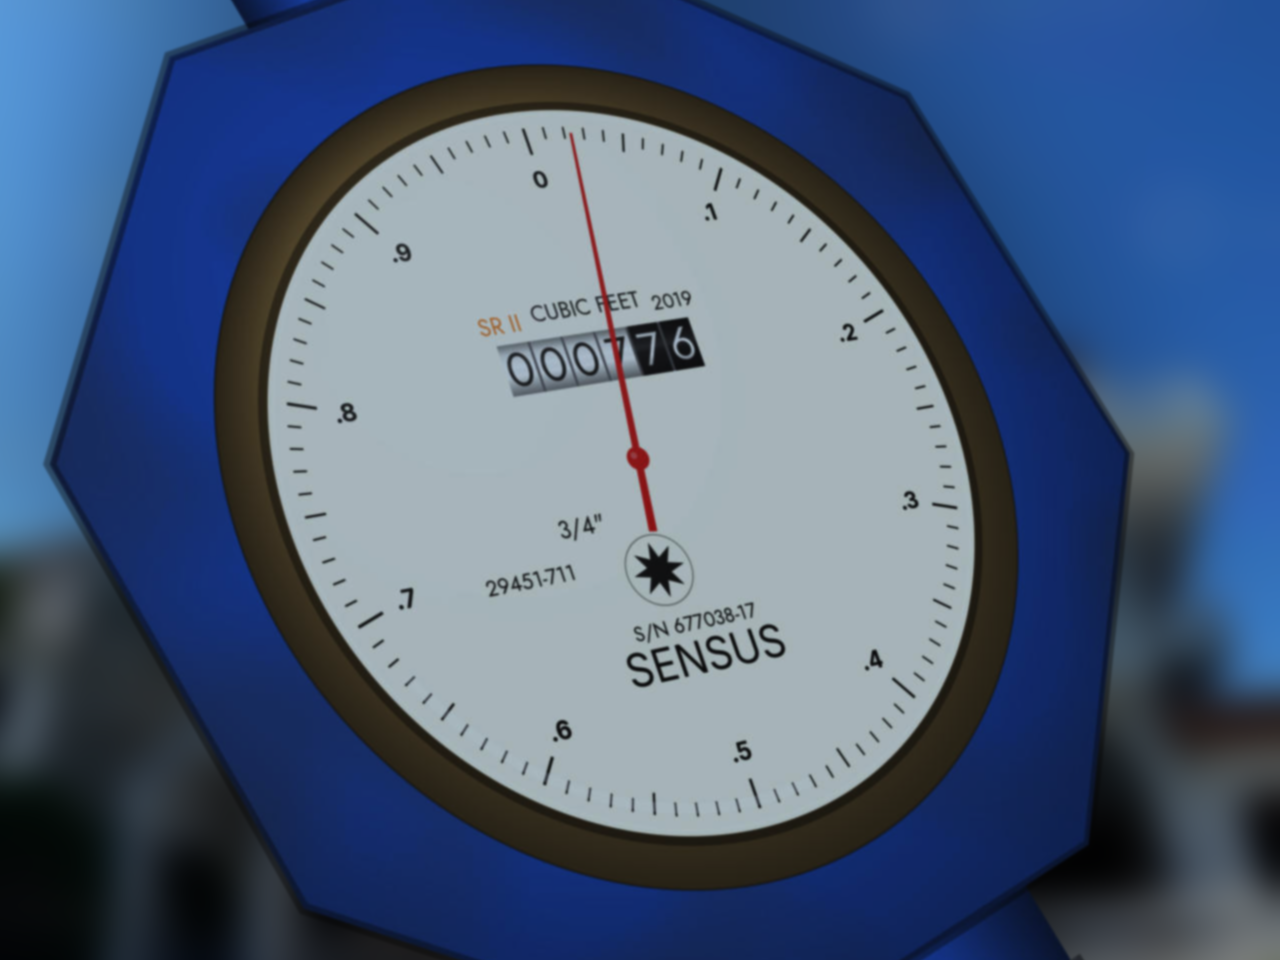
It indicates 776.02 ft³
